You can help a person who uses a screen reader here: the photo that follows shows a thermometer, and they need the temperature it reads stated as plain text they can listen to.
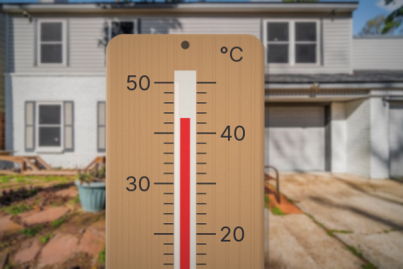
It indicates 43 °C
